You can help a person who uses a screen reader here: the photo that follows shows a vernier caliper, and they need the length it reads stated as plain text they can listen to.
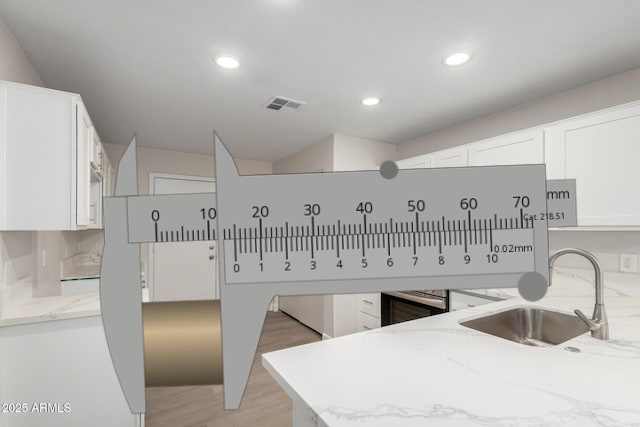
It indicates 15.0 mm
